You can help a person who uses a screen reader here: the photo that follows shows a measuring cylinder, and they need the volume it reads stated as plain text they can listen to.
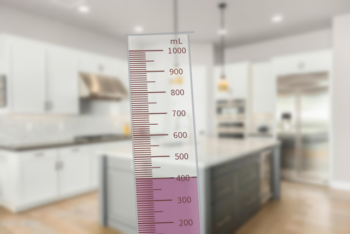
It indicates 400 mL
